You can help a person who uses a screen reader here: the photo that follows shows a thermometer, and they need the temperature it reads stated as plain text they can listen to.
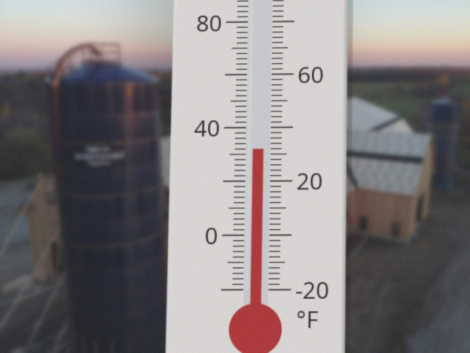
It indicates 32 °F
